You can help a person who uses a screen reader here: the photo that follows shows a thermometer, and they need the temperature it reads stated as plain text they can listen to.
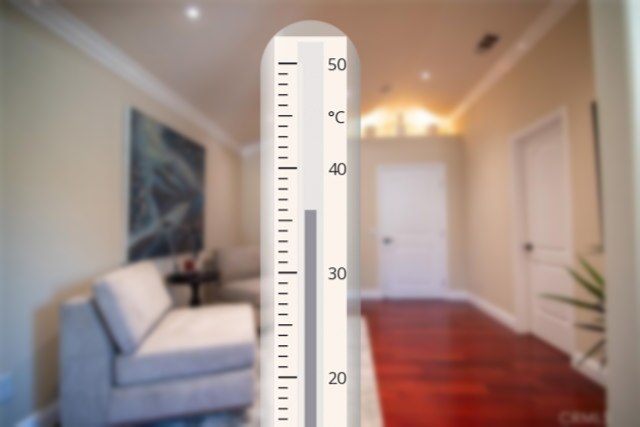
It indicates 36 °C
